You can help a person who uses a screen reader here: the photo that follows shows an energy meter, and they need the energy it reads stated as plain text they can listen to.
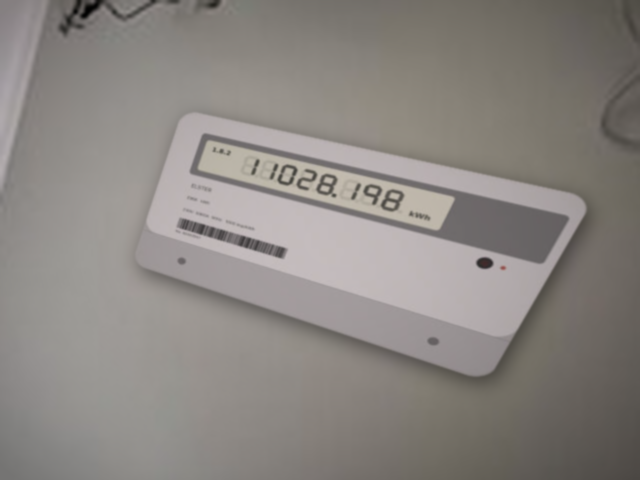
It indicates 11028.198 kWh
